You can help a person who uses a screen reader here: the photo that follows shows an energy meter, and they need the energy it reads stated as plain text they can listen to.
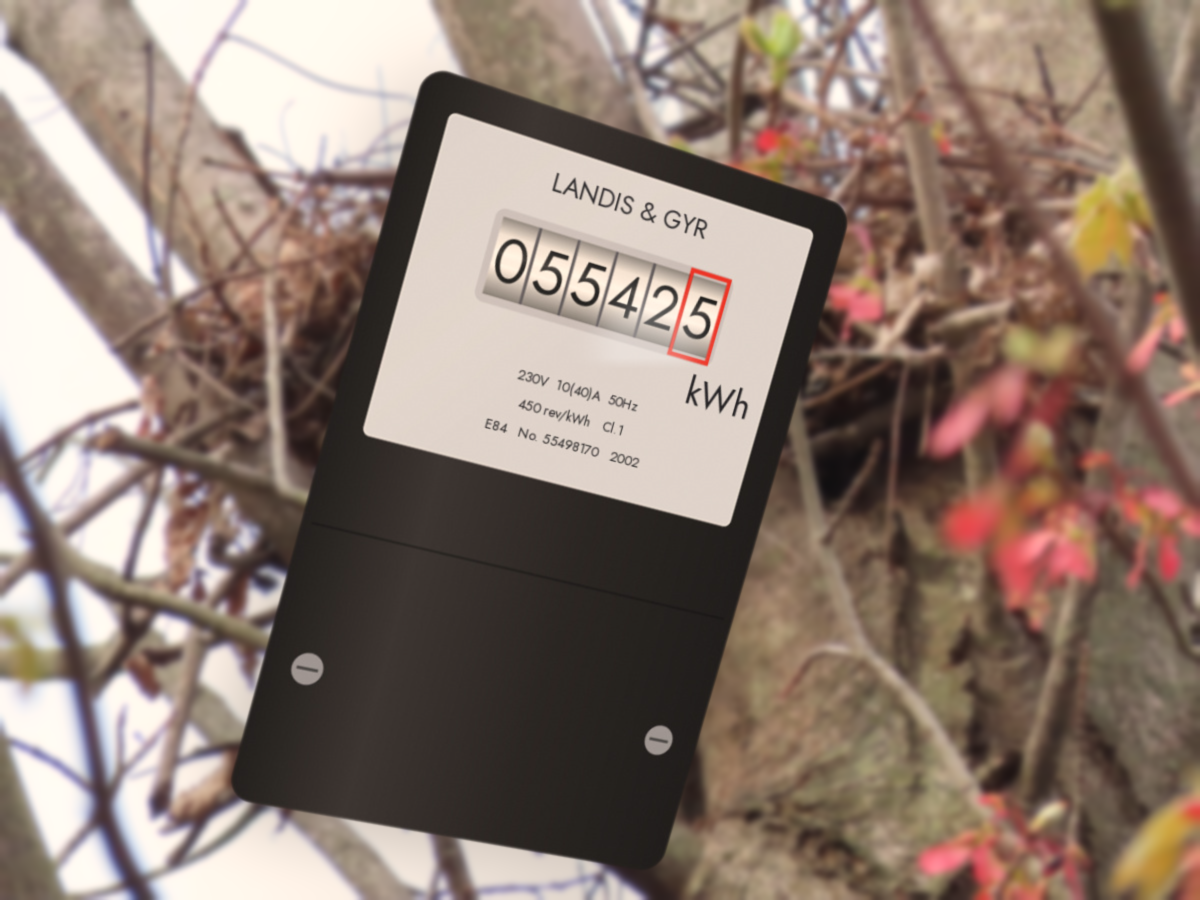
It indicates 5542.5 kWh
